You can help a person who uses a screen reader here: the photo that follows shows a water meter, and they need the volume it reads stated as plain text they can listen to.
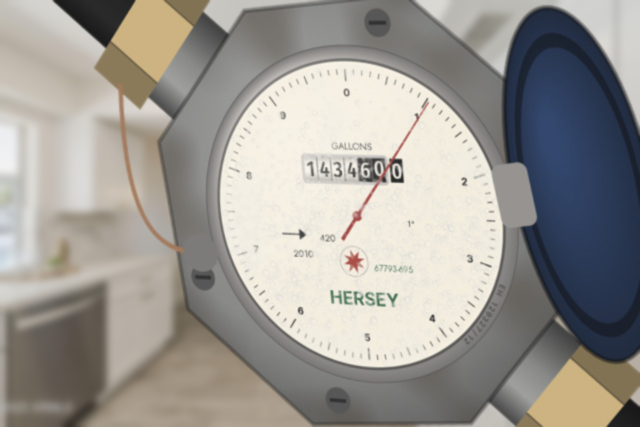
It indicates 1434601.0 gal
